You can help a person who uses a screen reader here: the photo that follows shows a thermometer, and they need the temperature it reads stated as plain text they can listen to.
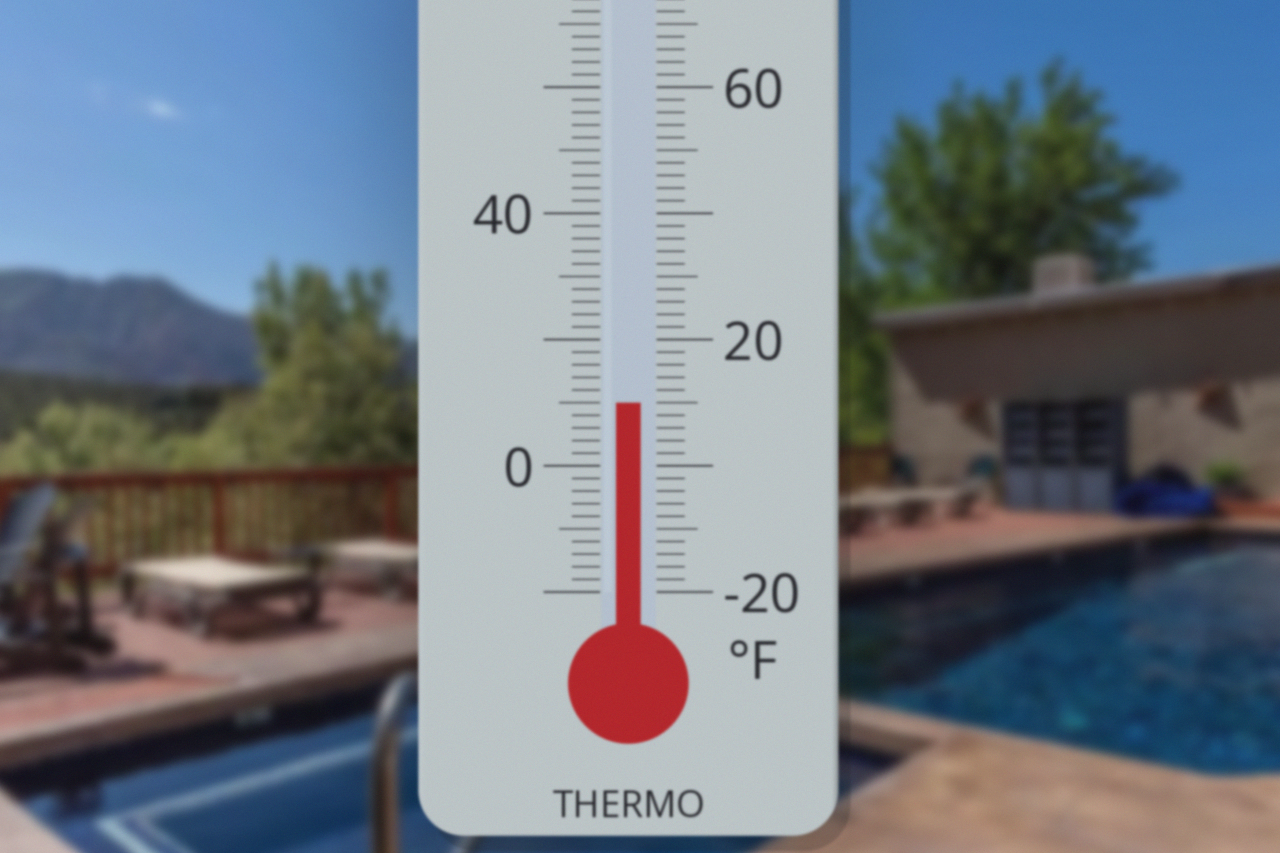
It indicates 10 °F
